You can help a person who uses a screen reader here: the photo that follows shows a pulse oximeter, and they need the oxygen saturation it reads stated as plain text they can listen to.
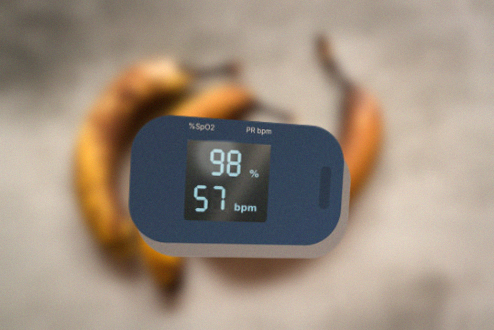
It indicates 98 %
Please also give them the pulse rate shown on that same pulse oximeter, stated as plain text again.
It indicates 57 bpm
